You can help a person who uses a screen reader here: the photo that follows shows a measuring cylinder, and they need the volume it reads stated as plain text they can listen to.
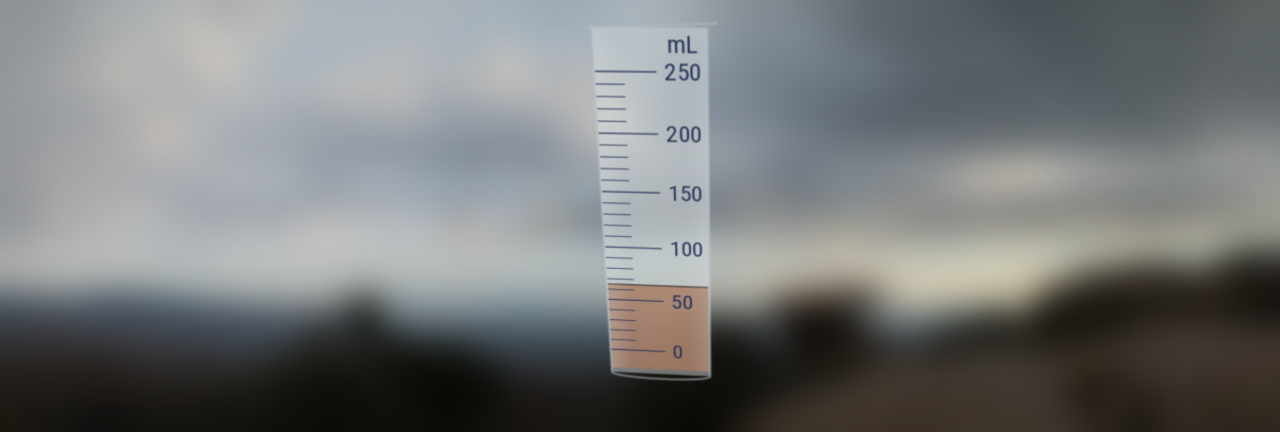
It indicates 65 mL
